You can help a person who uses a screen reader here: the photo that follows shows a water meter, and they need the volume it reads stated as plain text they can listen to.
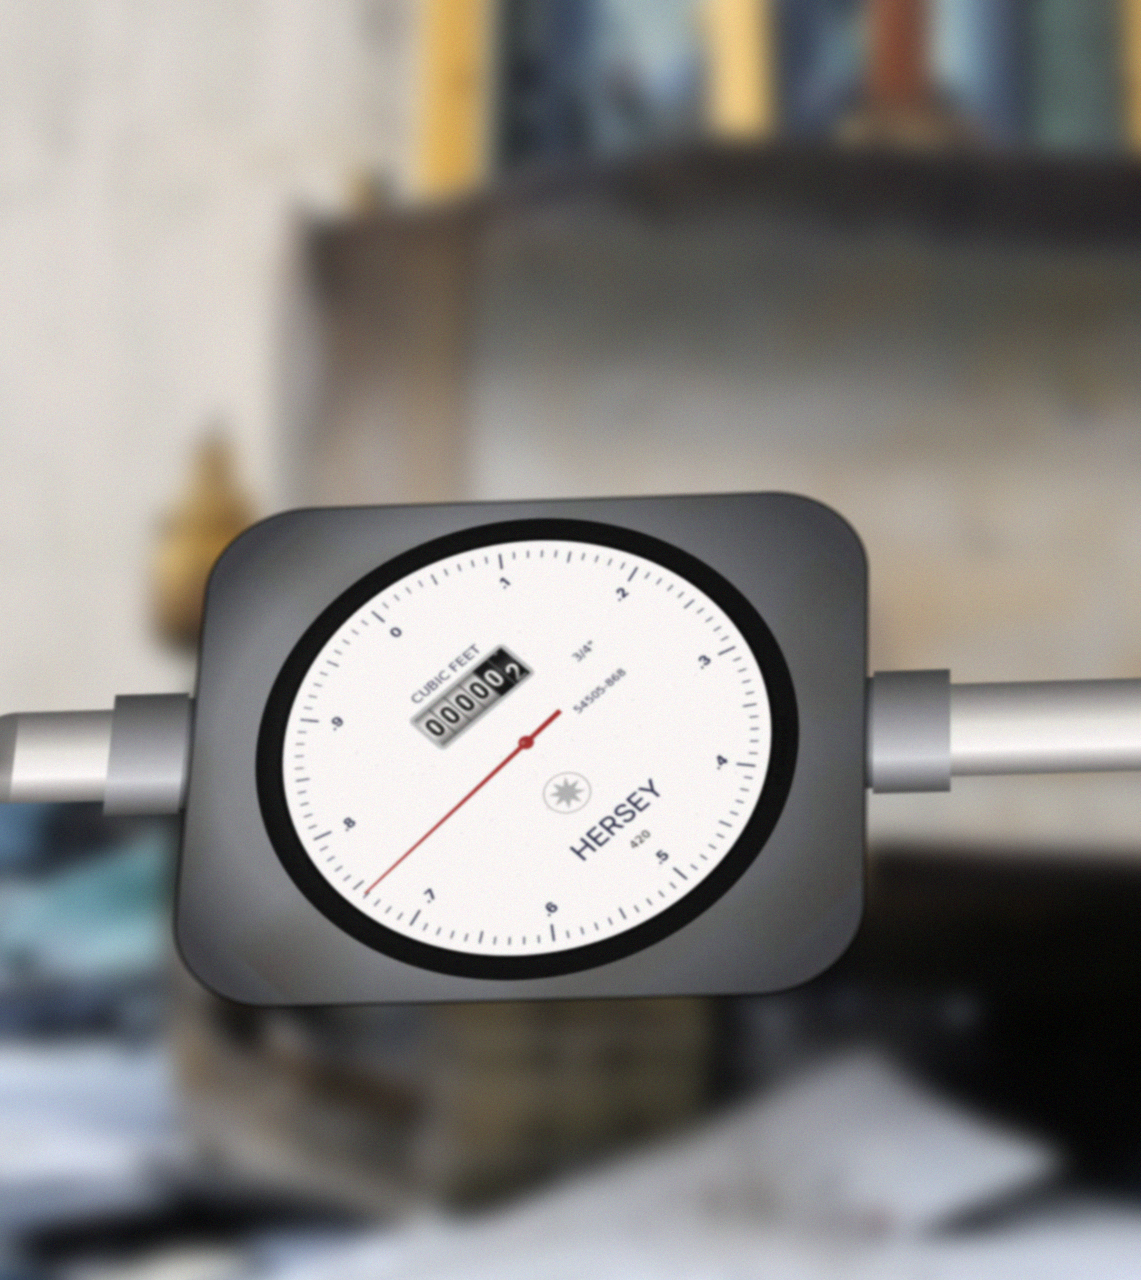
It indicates 1.74 ft³
